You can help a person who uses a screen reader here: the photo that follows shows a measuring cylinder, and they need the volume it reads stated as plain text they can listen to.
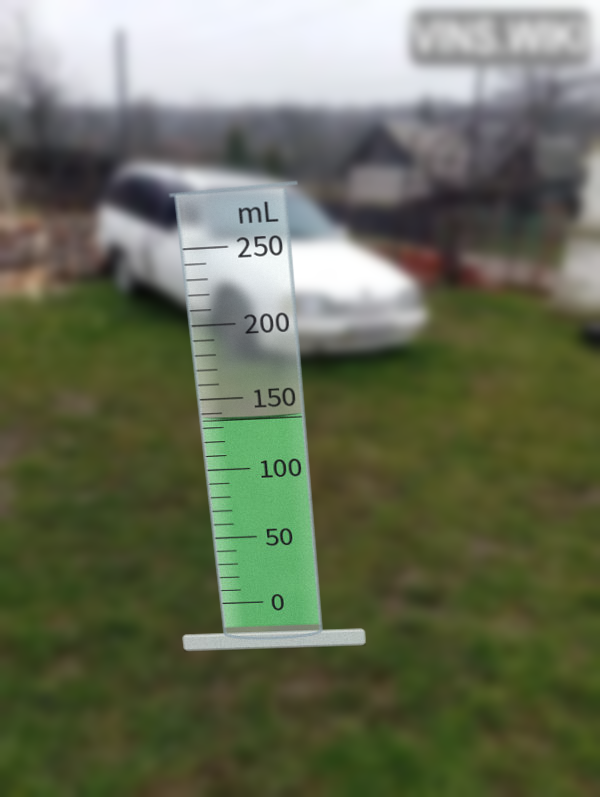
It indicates 135 mL
